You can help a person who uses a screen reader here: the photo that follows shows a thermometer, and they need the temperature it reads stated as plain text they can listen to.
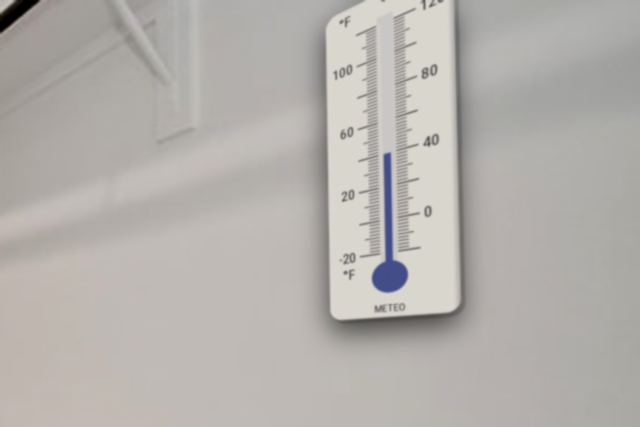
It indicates 40 °F
